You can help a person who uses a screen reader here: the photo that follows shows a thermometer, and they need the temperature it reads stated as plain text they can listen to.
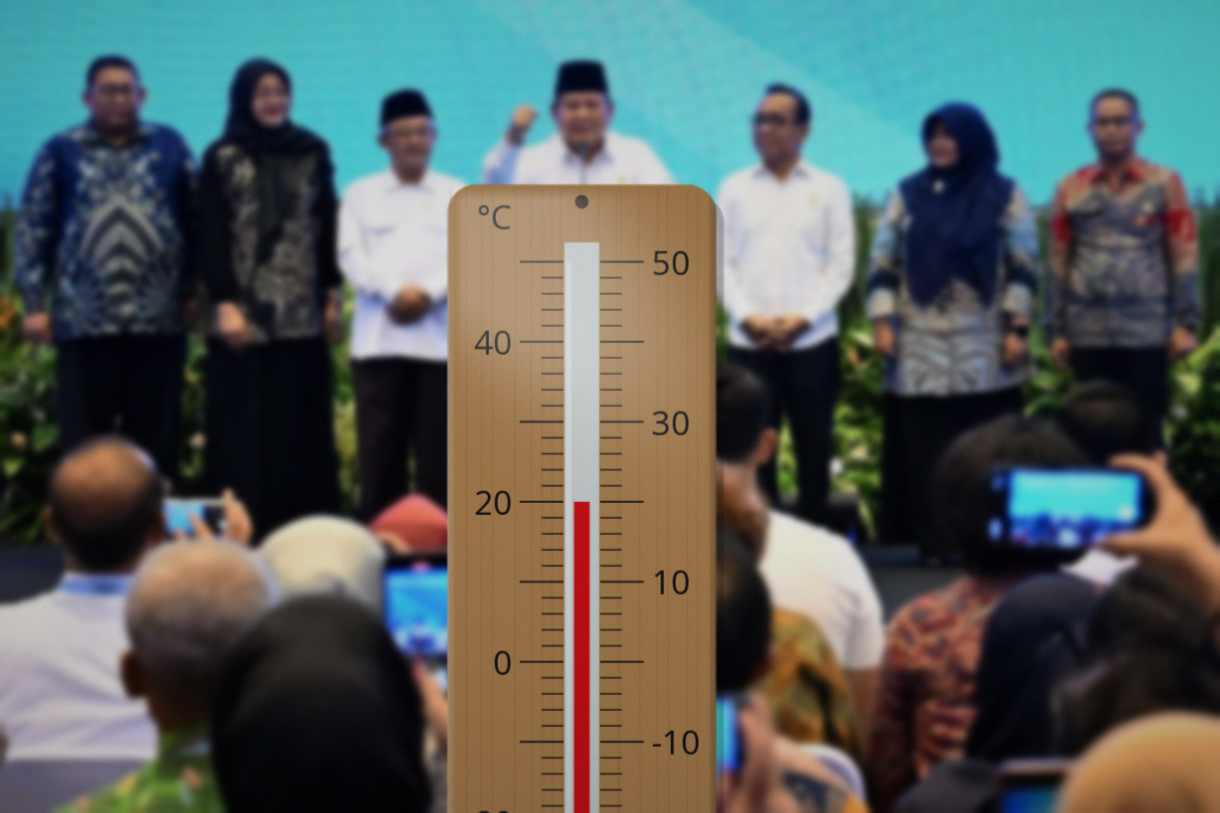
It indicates 20 °C
